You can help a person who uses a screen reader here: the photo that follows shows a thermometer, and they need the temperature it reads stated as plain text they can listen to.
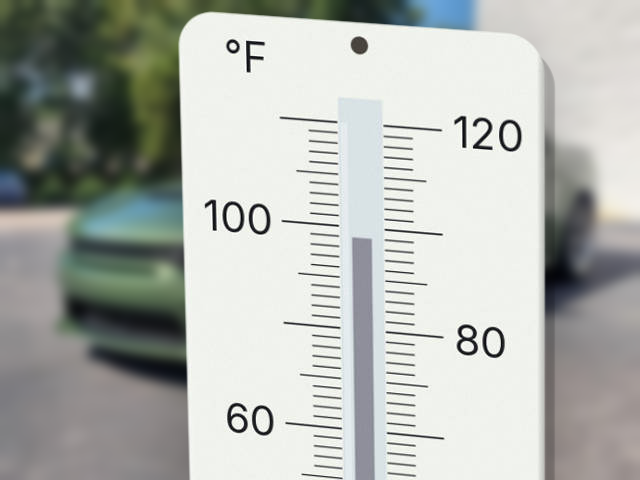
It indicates 98 °F
